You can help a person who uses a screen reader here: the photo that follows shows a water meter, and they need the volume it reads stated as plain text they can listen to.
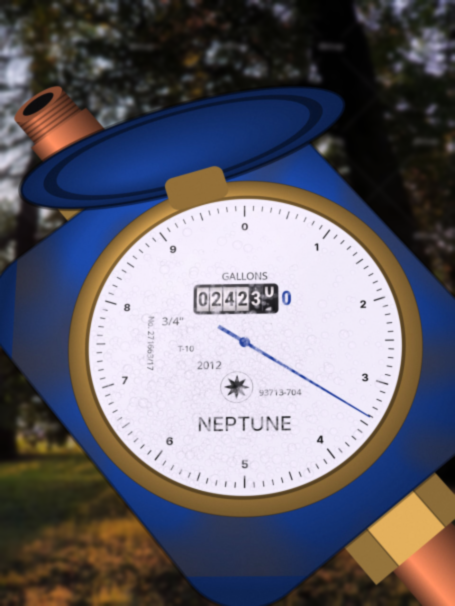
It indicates 242303.4 gal
